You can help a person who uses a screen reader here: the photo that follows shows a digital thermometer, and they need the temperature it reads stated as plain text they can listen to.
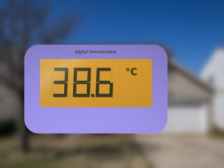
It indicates 38.6 °C
